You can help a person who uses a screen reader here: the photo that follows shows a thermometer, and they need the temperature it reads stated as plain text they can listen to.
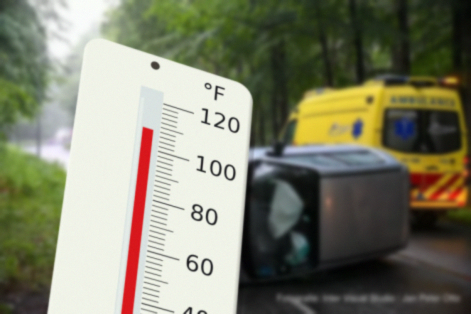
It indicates 108 °F
